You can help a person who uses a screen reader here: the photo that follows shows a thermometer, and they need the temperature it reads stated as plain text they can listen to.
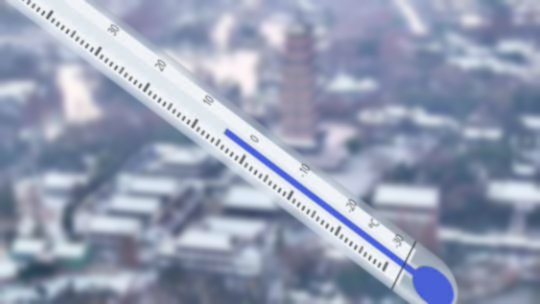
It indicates 5 °C
